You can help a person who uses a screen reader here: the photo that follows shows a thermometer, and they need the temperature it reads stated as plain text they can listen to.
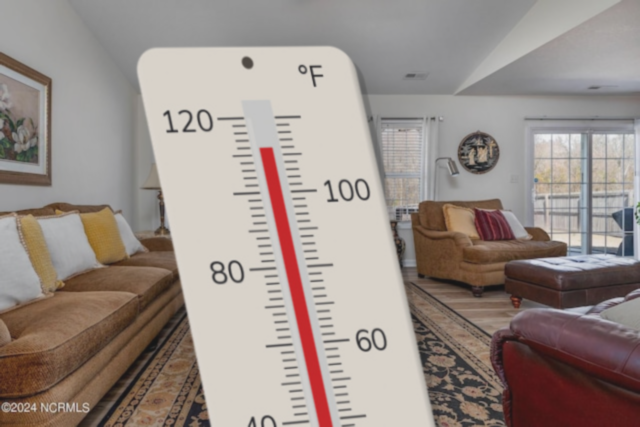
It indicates 112 °F
